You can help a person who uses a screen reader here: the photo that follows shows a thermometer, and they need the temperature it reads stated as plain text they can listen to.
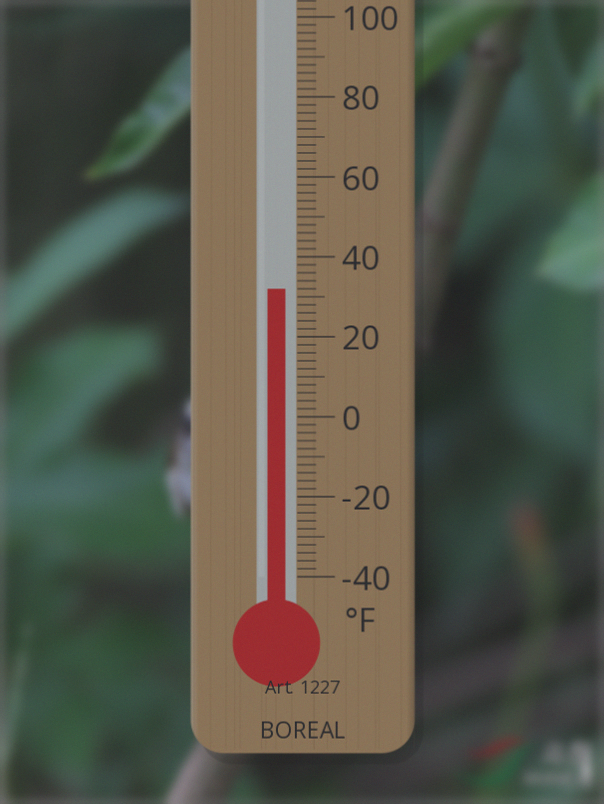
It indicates 32 °F
